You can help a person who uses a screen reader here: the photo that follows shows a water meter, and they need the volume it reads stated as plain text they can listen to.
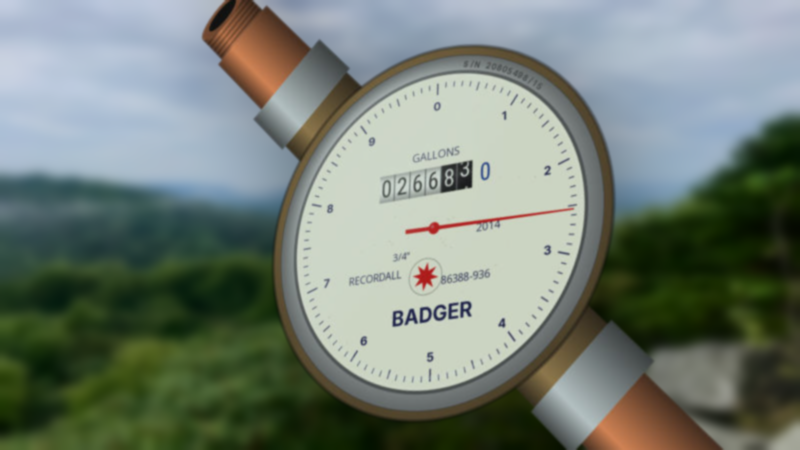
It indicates 266832.5 gal
